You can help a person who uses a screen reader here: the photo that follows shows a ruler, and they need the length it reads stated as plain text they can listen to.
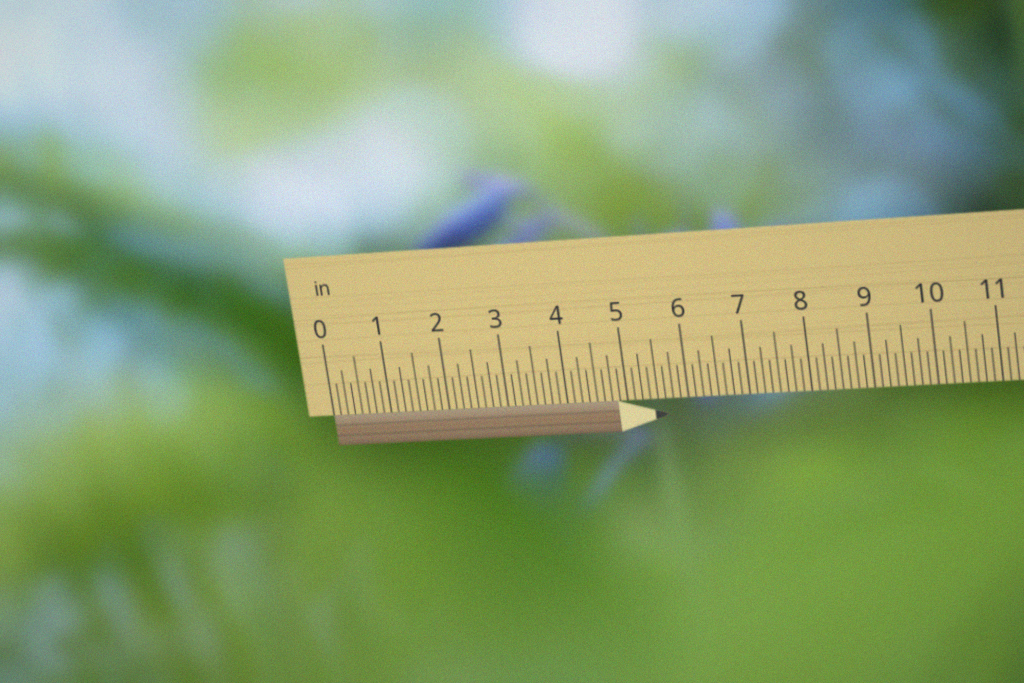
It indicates 5.625 in
